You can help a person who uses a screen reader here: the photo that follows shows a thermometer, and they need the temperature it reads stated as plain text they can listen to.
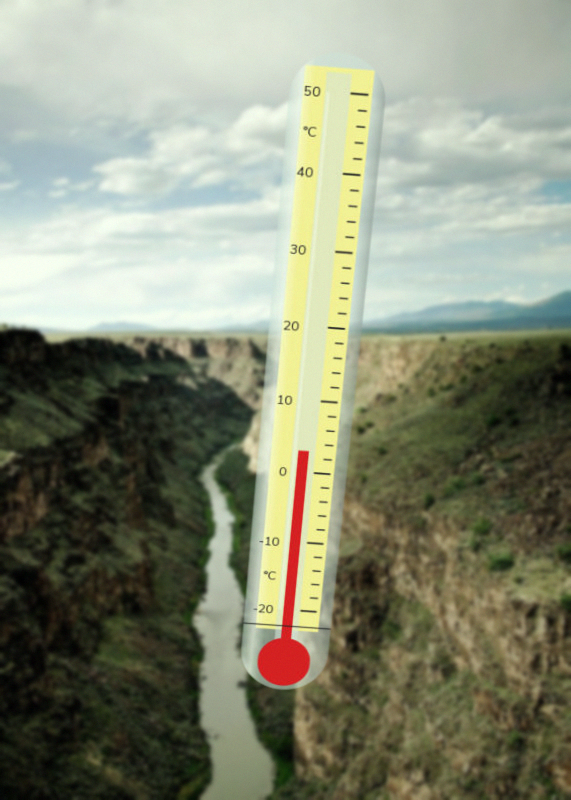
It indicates 3 °C
